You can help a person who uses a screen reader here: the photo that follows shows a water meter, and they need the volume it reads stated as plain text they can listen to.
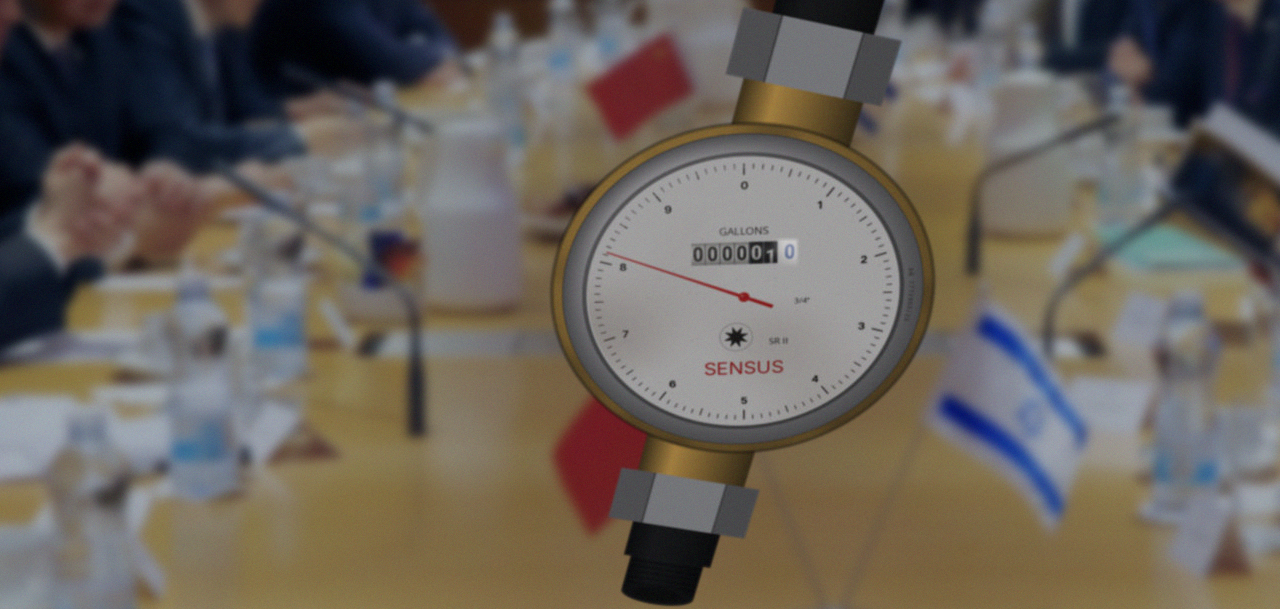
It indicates 8.1 gal
